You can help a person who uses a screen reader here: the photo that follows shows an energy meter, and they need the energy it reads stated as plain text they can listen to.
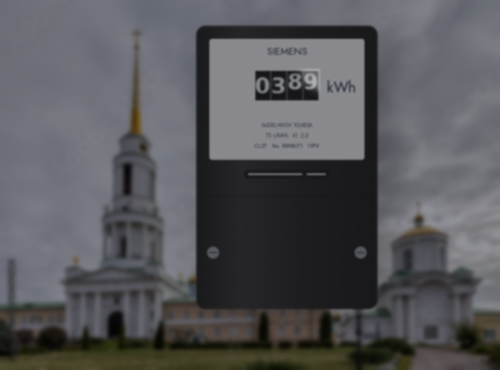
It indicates 389 kWh
